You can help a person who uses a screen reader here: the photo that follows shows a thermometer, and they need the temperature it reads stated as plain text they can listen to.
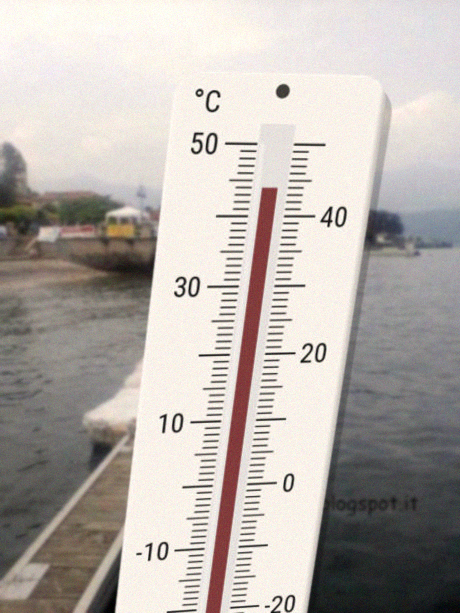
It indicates 44 °C
